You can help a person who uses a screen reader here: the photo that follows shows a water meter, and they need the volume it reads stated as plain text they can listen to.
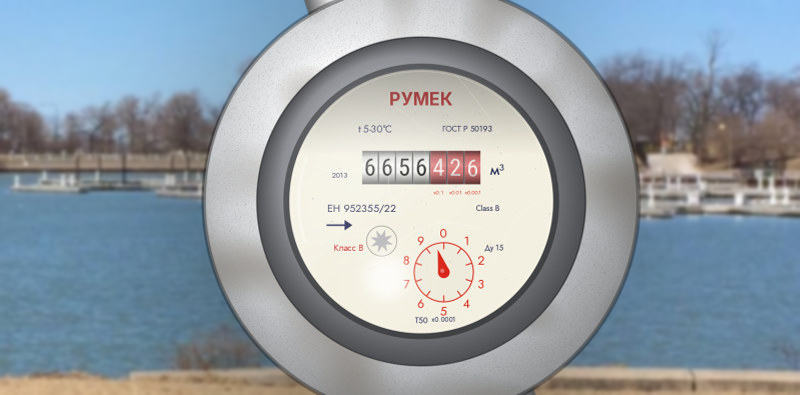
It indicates 6656.4259 m³
